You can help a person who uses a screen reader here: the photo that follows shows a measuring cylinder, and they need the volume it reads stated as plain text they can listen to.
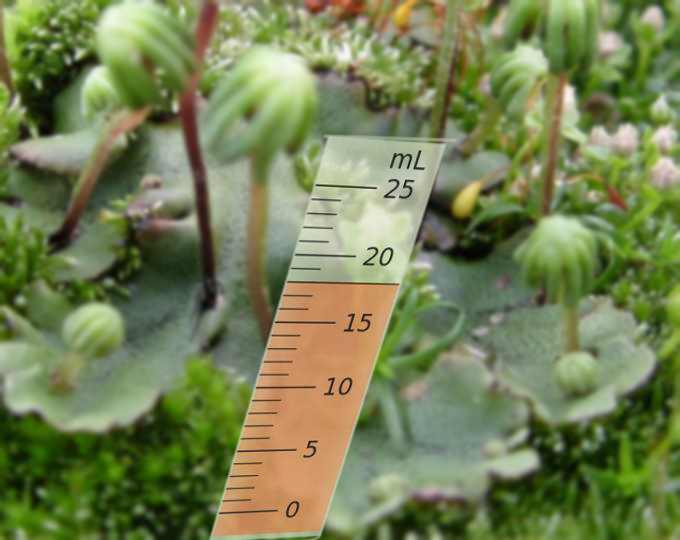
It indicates 18 mL
